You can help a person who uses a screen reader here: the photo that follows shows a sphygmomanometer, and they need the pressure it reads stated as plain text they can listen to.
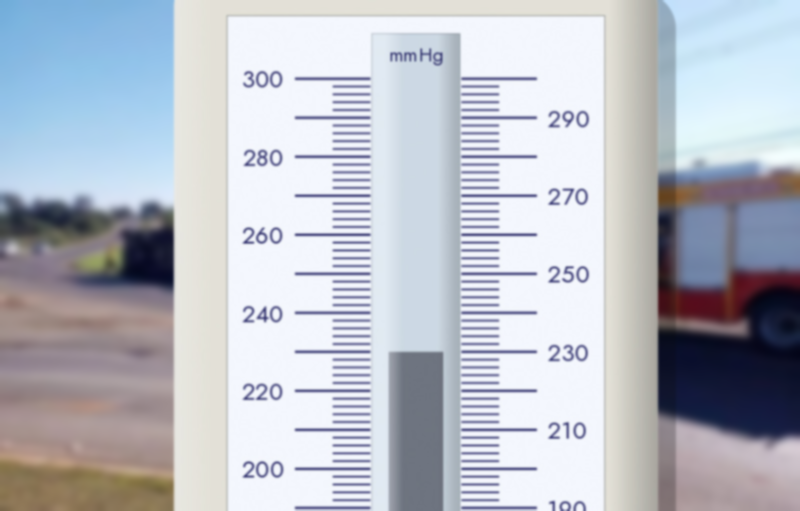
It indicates 230 mmHg
